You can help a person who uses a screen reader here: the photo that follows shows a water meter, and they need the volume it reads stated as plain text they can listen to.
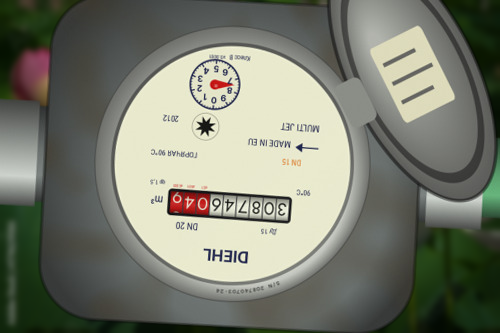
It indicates 308746.0487 m³
